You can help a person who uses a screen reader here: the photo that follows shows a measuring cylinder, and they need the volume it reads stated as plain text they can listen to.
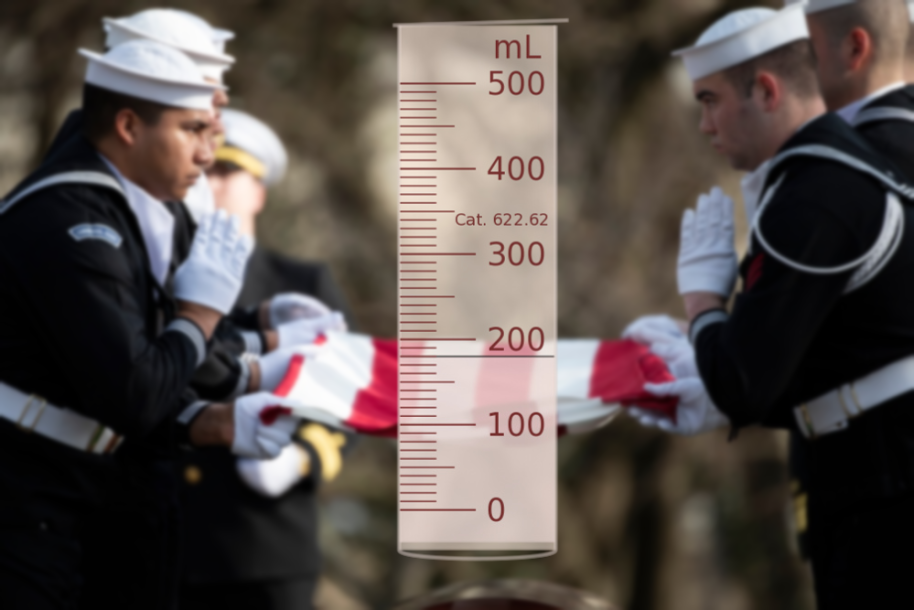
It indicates 180 mL
